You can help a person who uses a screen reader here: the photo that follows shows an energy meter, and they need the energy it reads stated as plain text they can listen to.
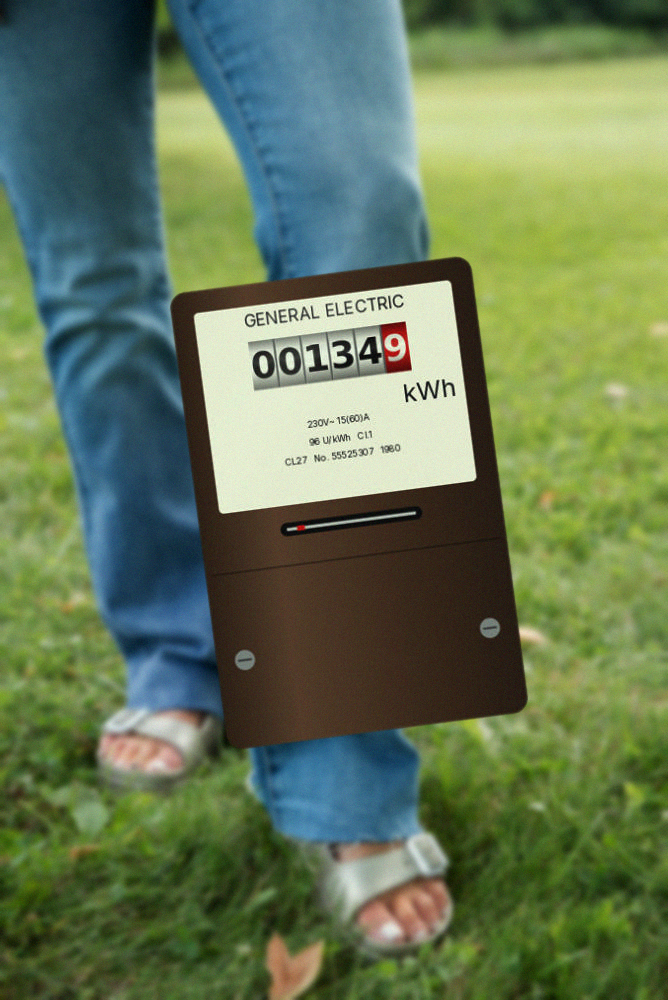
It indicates 134.9 kWh
